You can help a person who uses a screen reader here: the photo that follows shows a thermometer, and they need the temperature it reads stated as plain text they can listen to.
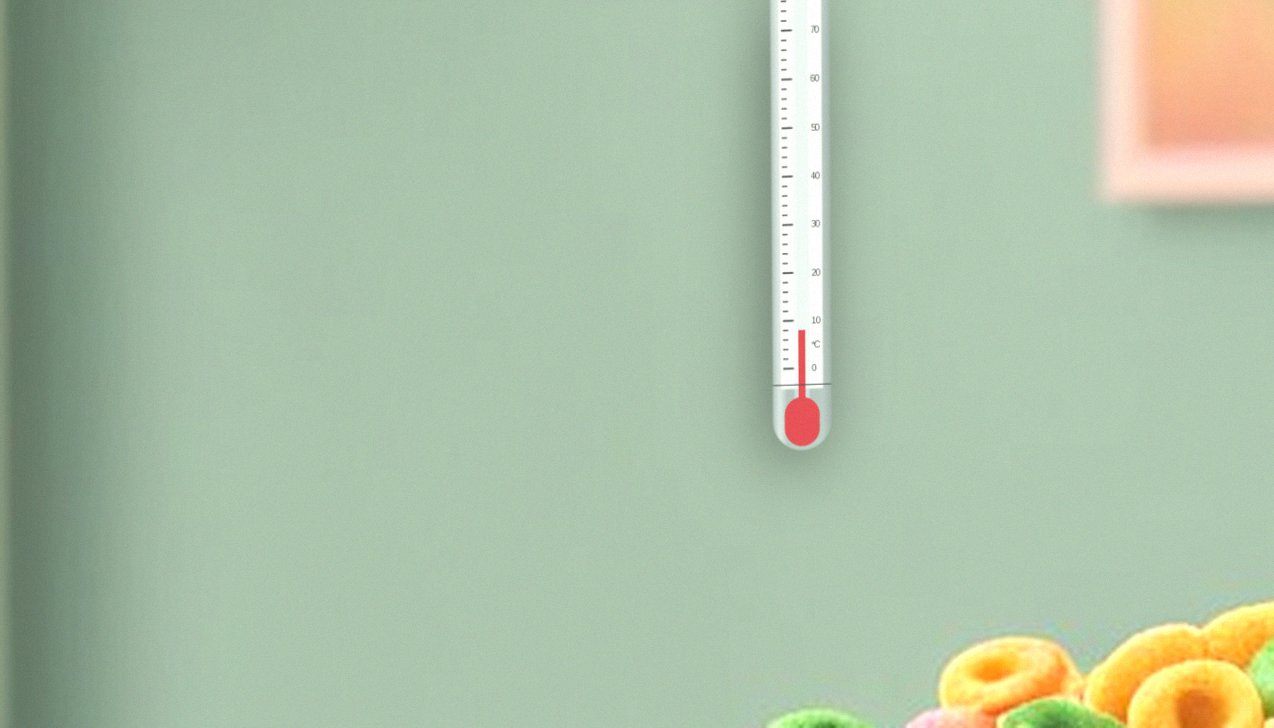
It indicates 8 °C
